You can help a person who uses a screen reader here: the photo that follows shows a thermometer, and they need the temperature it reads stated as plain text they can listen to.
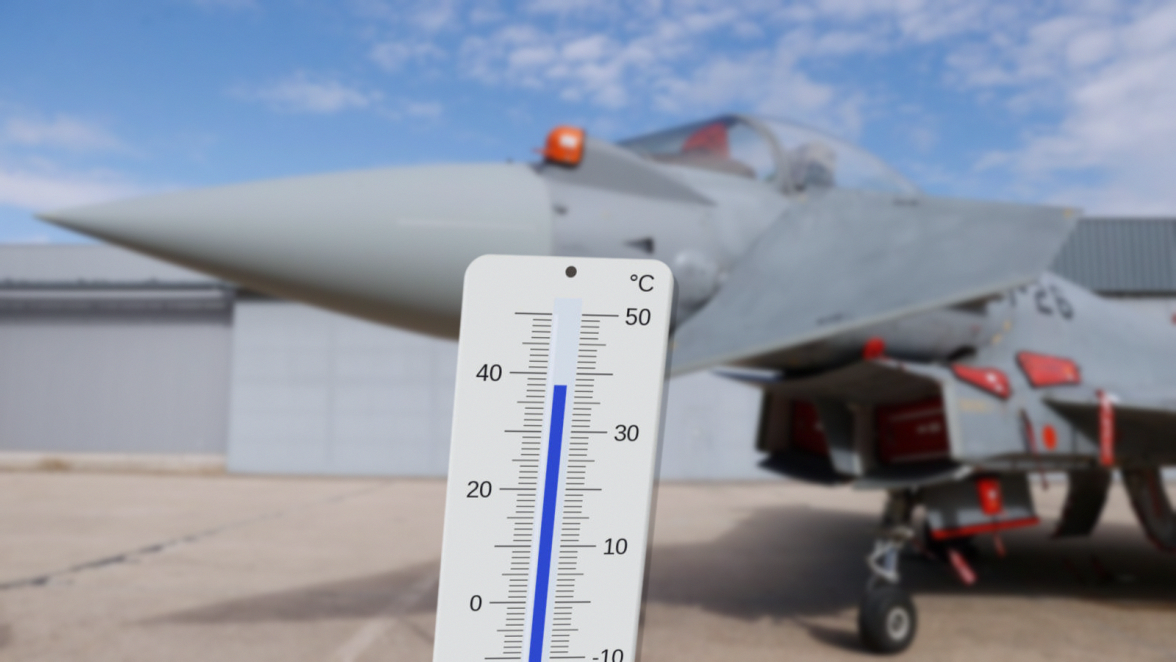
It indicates 38 °C
